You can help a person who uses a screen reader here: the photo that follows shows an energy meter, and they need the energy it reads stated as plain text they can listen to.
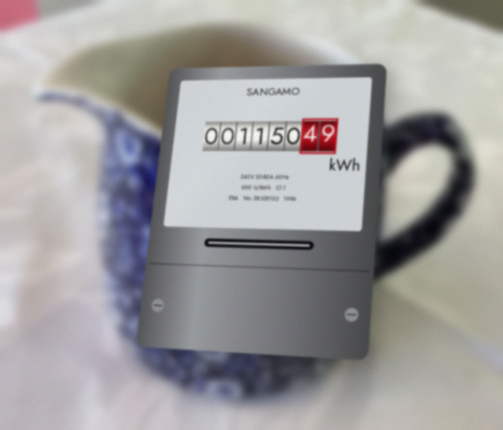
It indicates 1150.49 kWh
